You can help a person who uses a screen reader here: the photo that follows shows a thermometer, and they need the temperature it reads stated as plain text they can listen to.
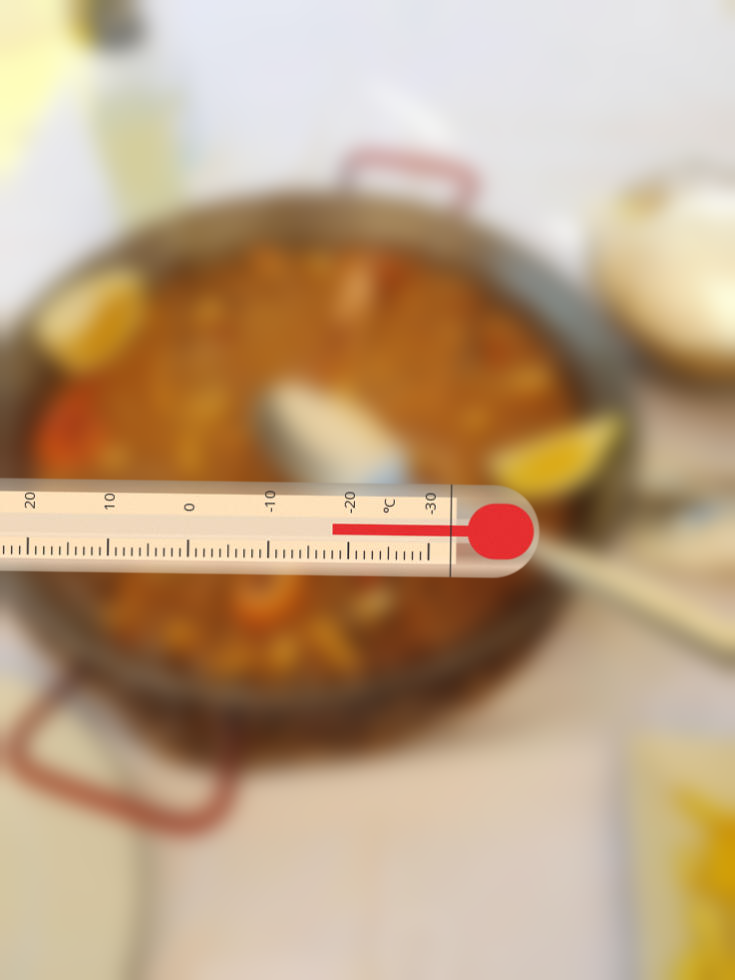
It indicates -18 °C
